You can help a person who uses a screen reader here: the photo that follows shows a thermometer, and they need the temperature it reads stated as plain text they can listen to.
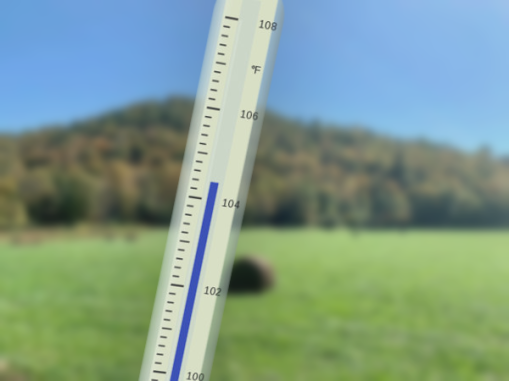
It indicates 104.4 °F
